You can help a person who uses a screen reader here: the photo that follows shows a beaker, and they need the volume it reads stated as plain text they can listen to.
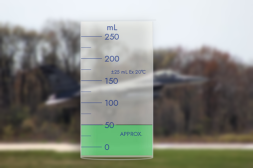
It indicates 50 mL
